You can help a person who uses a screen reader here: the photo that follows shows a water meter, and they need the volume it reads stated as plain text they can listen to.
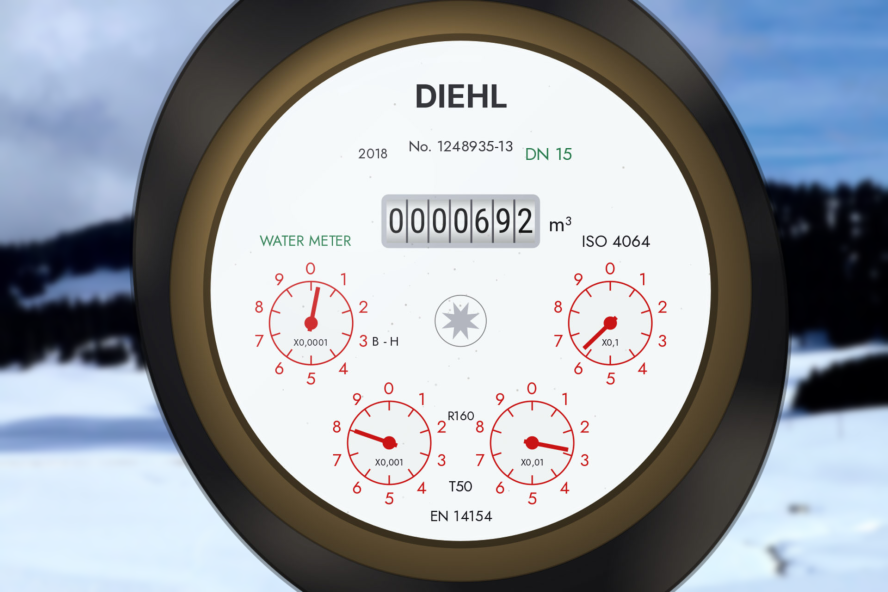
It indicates 692.6280 m³
